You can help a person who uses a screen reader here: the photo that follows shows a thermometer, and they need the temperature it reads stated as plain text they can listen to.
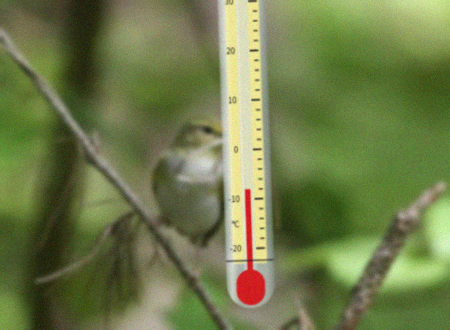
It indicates -8 °C
